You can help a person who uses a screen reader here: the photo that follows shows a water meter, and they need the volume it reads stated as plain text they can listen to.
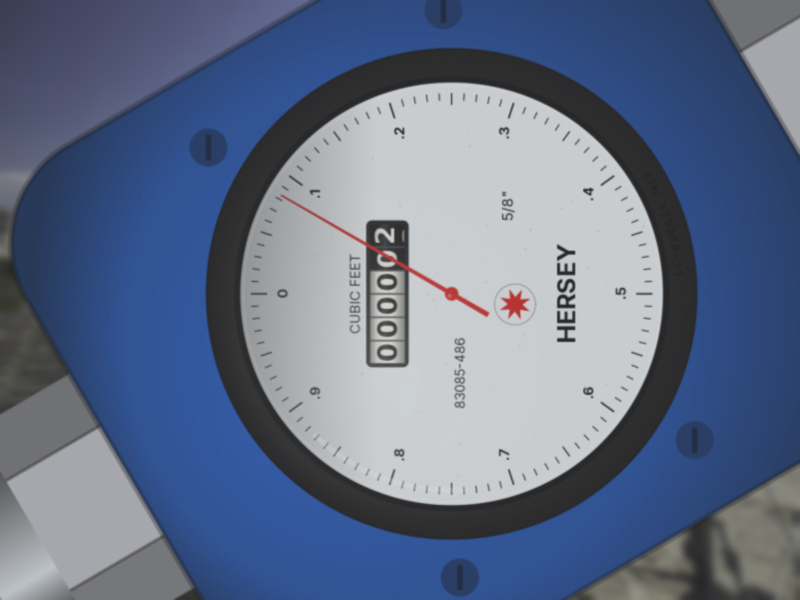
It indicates 2.08 ft³
